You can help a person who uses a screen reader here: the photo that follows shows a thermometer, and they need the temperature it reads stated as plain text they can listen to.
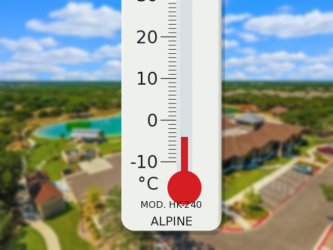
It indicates -4 °C
